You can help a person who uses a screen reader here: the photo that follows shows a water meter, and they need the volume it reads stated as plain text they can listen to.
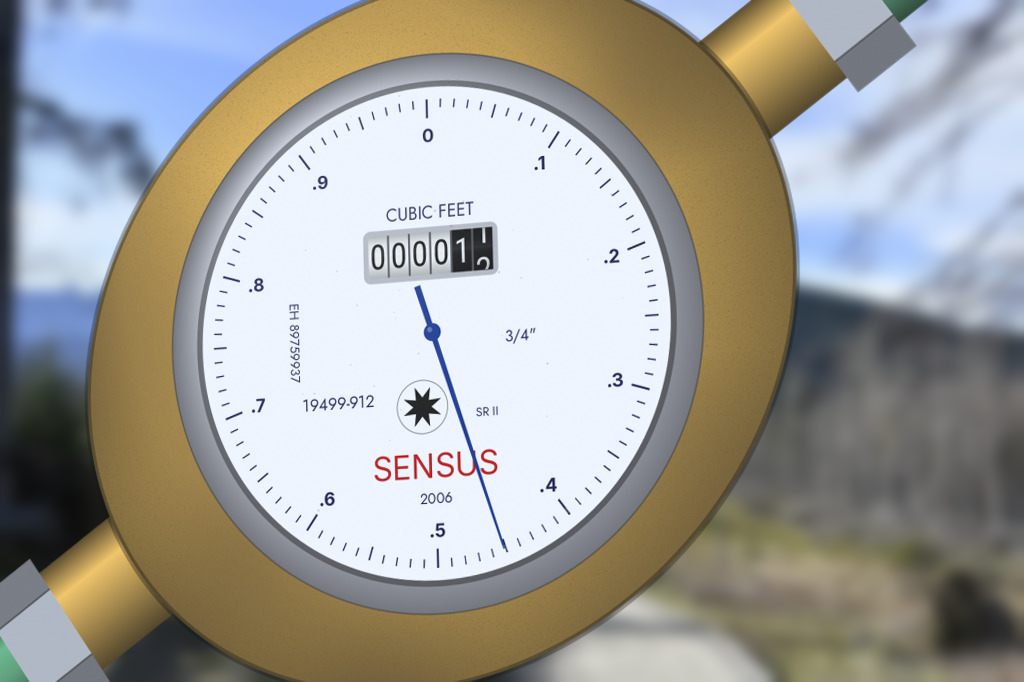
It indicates 11.45 ft³
